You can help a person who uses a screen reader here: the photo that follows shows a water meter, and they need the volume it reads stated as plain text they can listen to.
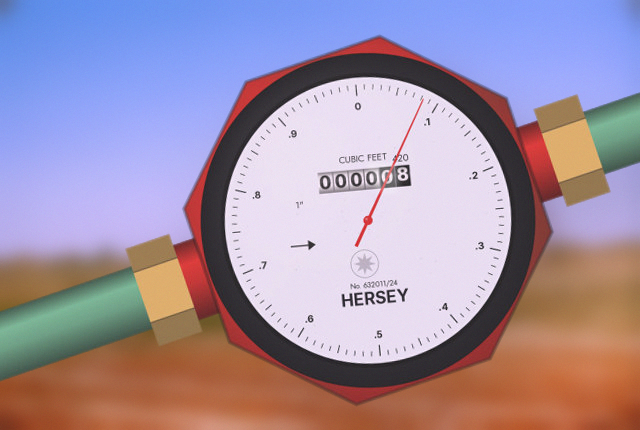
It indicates 8.08 ft³
